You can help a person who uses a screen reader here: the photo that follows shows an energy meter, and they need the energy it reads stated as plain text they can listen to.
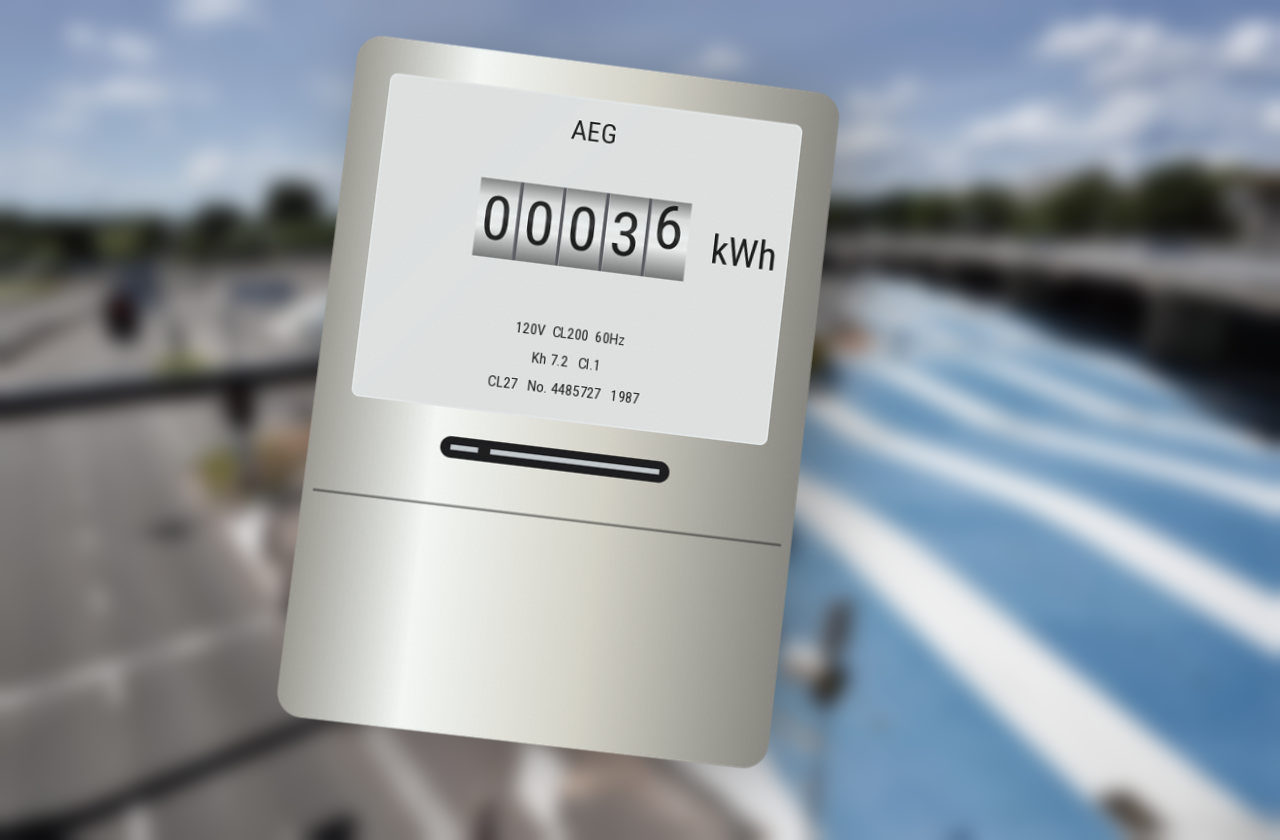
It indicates 36 kWh
